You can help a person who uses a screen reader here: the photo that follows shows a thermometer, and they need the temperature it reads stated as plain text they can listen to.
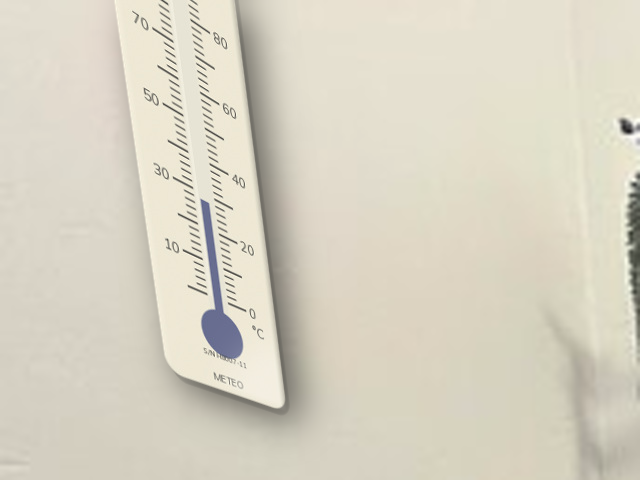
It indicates 28 °C
